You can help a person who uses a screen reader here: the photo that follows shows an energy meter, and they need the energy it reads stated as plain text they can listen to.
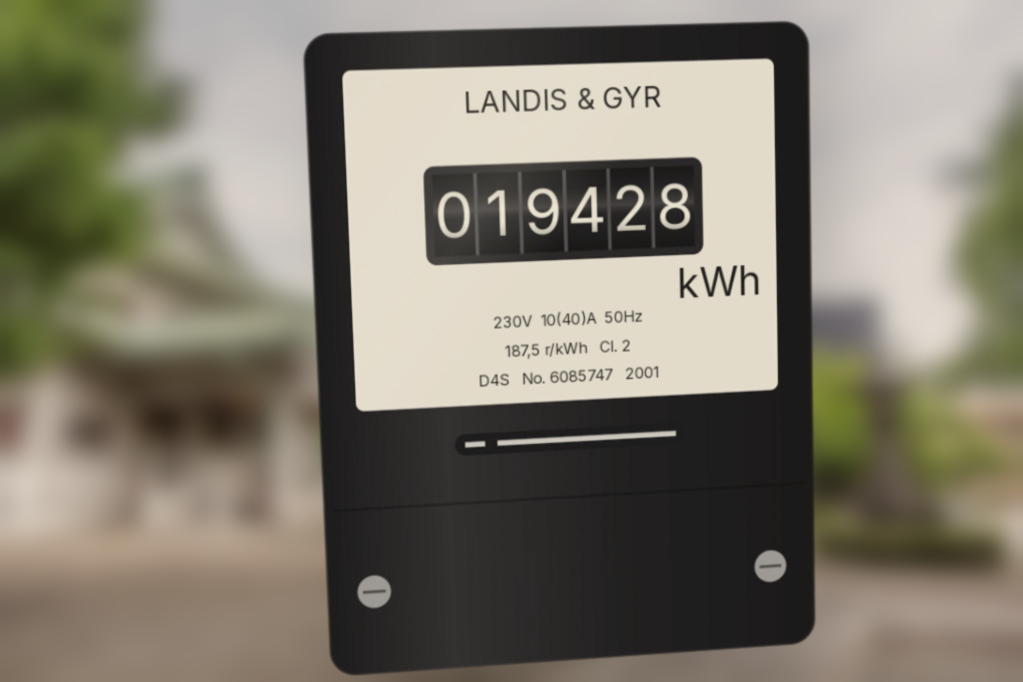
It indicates 19428 kWh
